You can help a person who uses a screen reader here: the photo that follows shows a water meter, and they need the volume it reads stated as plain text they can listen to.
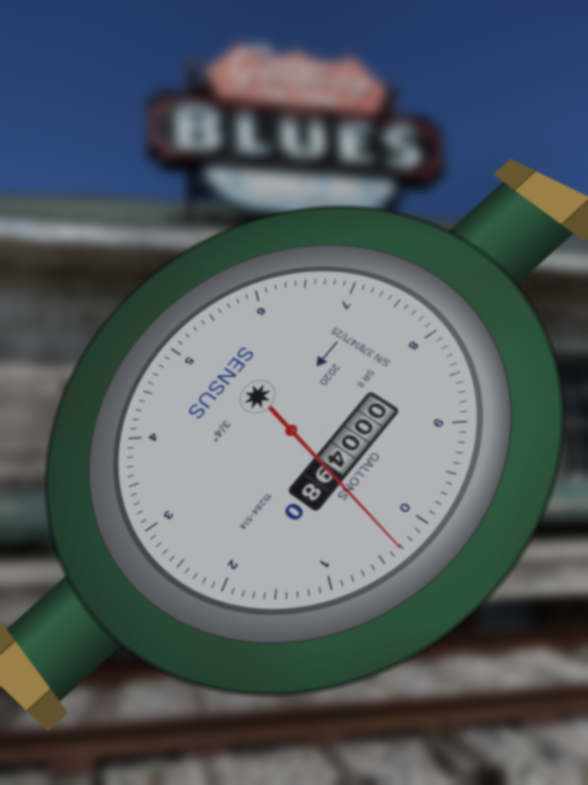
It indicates 4980.3 gal
